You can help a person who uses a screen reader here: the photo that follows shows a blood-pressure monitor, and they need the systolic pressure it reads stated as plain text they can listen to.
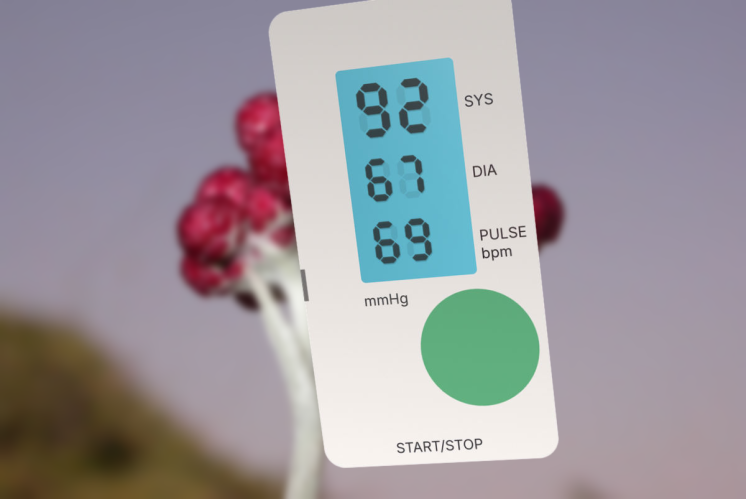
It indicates 92 mmHg
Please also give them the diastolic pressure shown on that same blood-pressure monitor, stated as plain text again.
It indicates 67 mmHg
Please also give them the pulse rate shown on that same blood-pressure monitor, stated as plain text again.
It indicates 69 bpm
